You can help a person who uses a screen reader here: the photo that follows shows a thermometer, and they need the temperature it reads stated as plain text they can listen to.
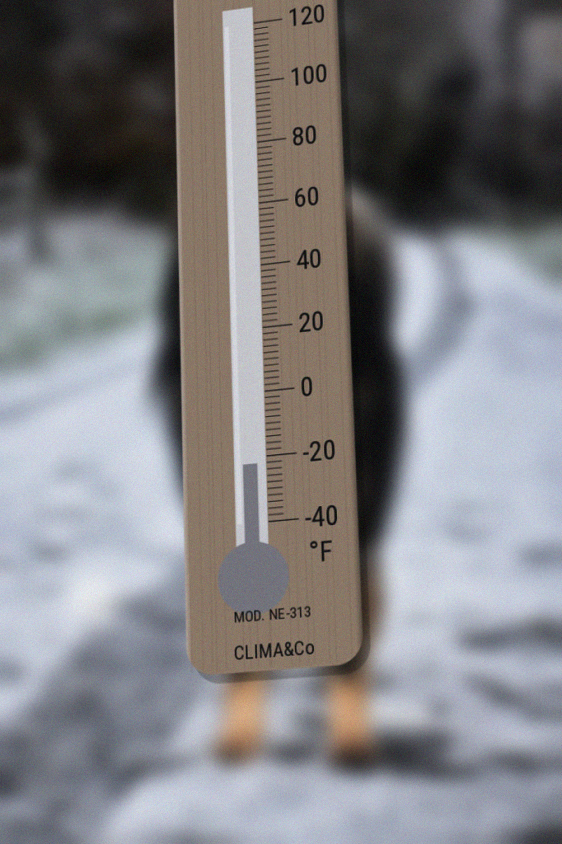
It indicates -22 °F
